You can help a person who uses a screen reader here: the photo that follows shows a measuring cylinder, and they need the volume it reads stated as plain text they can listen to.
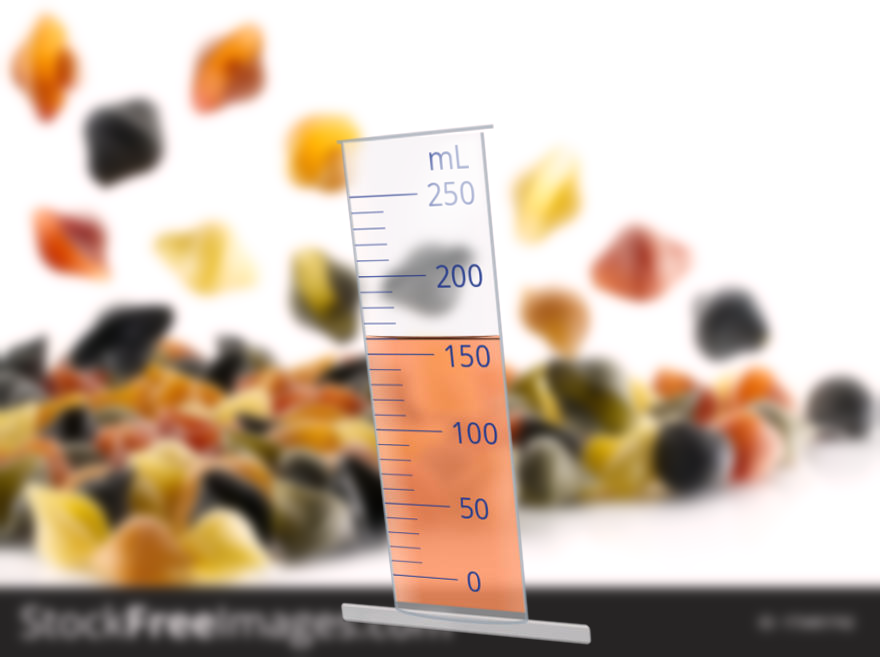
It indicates 160 mL
